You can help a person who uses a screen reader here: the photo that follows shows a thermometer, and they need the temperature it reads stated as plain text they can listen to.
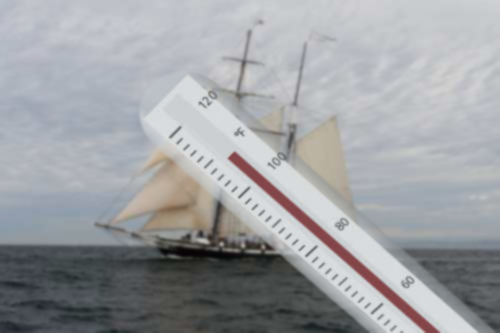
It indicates 108 °F
